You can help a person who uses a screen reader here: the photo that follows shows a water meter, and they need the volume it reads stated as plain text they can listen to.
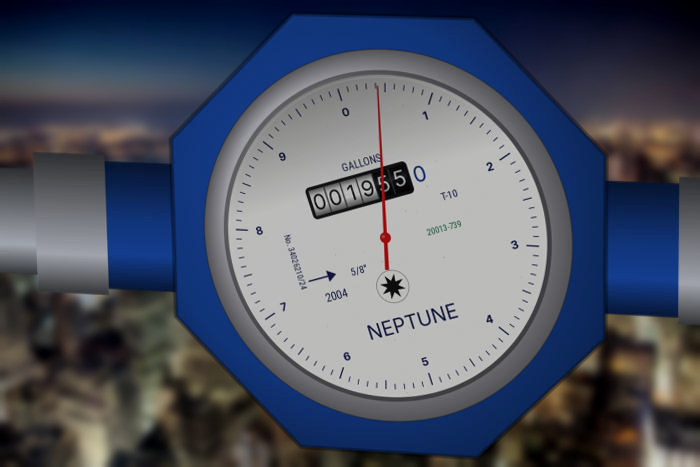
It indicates 19550.4 gal
